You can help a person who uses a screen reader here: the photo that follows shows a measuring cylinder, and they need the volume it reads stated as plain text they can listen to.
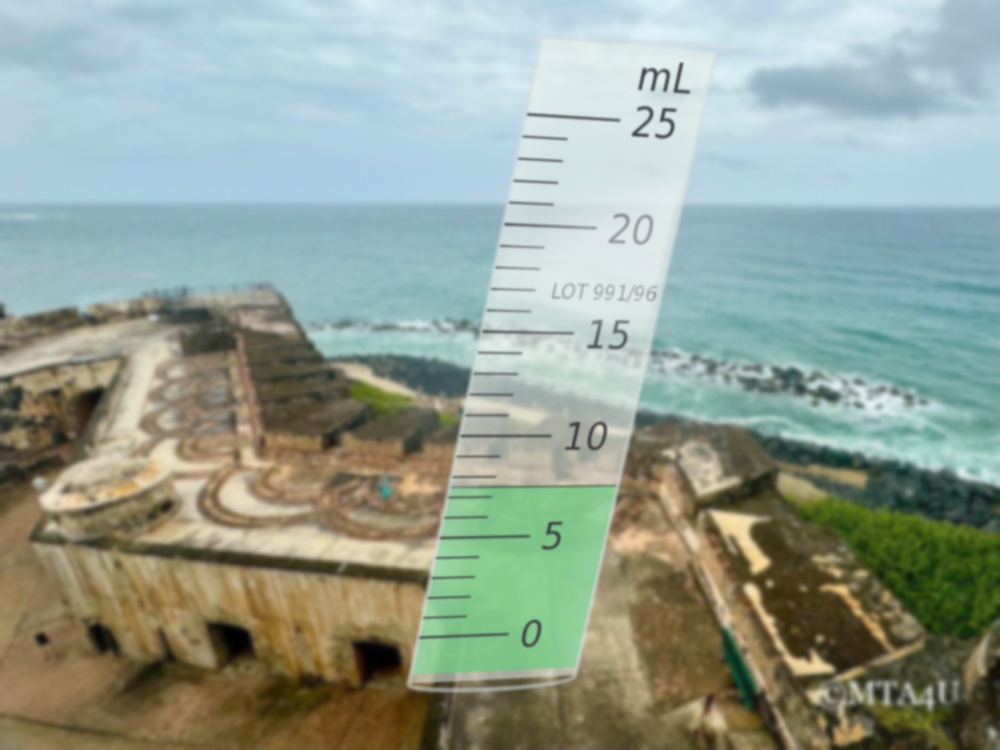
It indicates 7.5 mL
